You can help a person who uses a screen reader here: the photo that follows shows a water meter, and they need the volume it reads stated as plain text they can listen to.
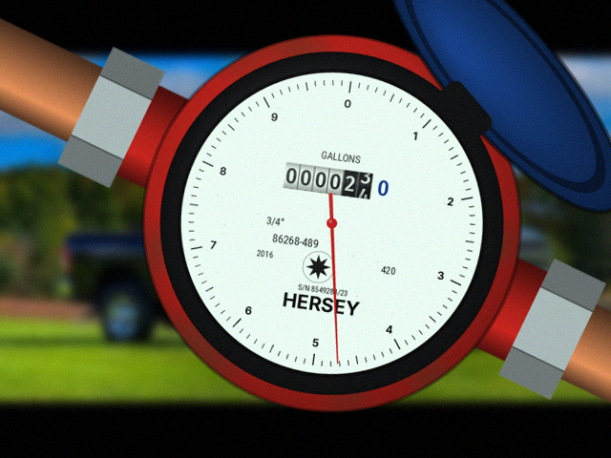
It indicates 234.7 gal
